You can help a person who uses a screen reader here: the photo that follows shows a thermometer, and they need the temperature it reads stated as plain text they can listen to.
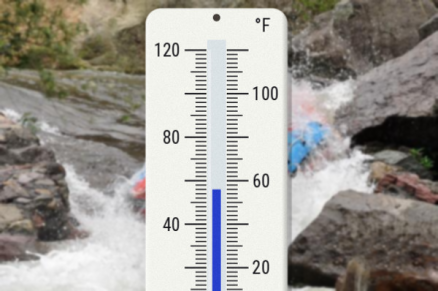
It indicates 56 °F
